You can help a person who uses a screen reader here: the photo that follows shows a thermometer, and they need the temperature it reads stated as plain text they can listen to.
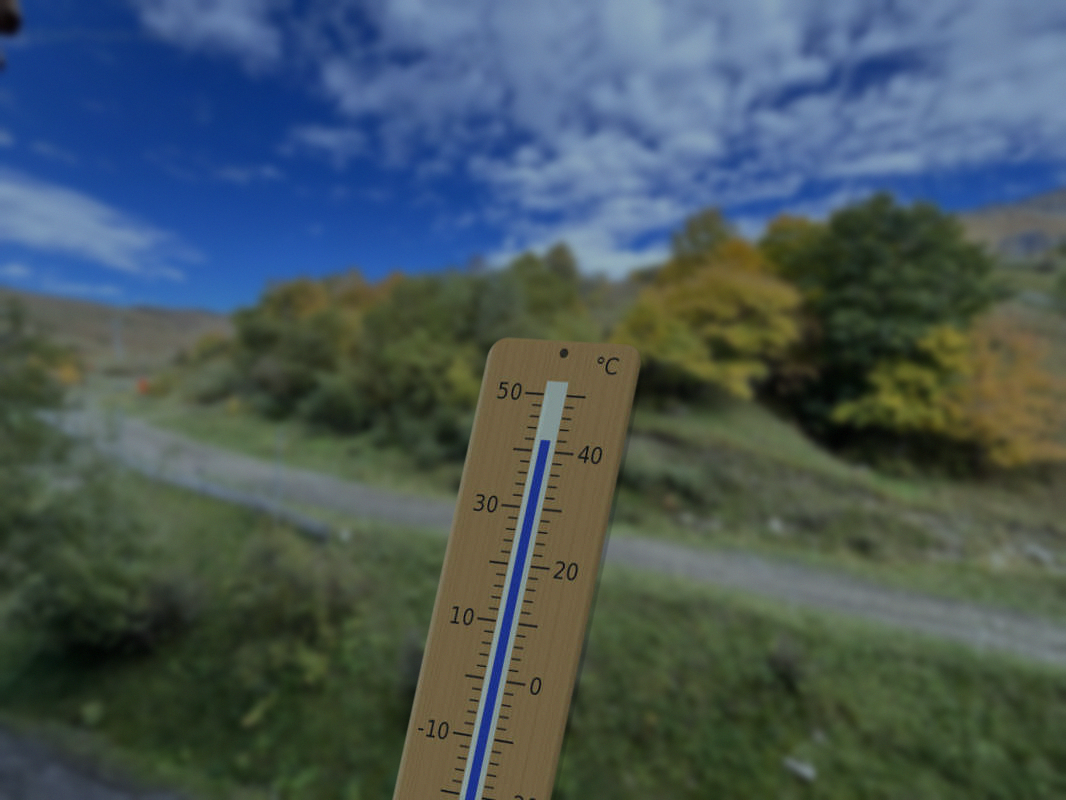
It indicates 42 °C
